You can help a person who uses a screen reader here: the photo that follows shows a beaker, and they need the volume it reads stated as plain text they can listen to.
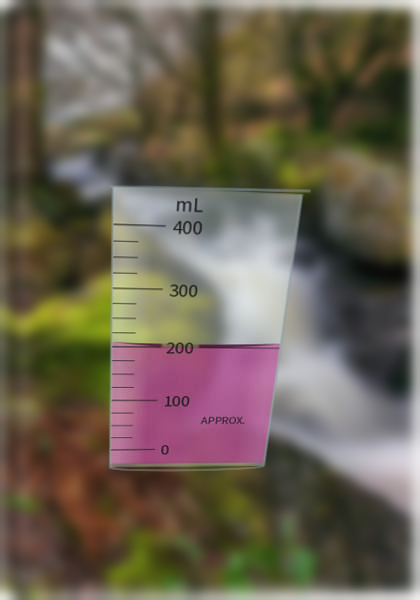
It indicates 200 mL
